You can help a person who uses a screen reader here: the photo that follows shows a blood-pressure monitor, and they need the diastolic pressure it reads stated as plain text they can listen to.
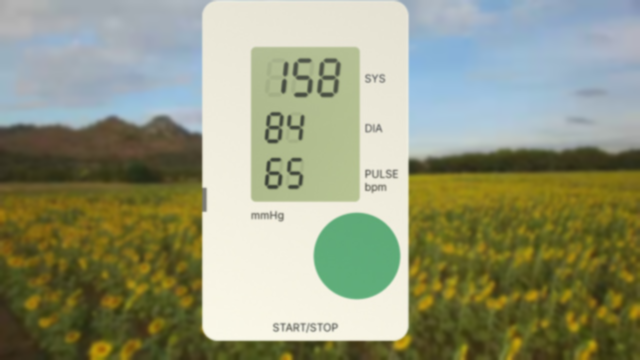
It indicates 84 mmHg
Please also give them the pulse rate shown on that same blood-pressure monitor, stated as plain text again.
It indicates 65 bpm
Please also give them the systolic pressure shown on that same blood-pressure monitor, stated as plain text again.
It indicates 158 mmHg
